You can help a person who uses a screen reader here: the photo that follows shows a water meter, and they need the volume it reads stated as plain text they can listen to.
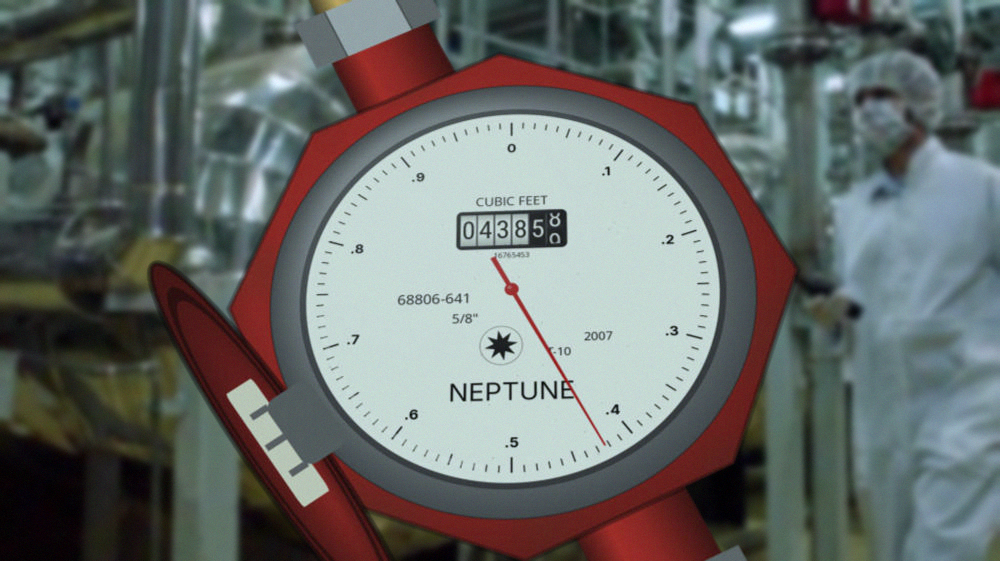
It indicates 43858.42 ft³
